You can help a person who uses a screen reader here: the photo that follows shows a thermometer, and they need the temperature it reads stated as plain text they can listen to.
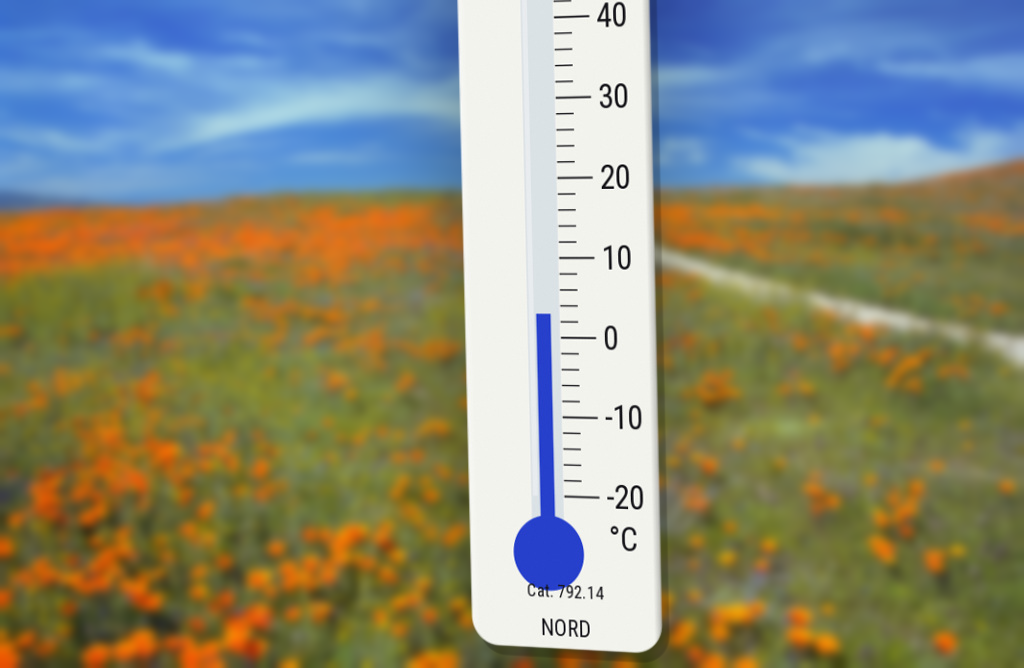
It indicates 3 °C
